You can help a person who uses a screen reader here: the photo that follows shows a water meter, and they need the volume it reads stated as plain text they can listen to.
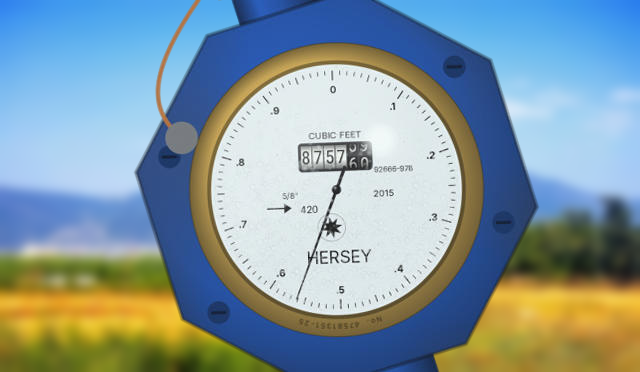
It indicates 875759.56 ft³
